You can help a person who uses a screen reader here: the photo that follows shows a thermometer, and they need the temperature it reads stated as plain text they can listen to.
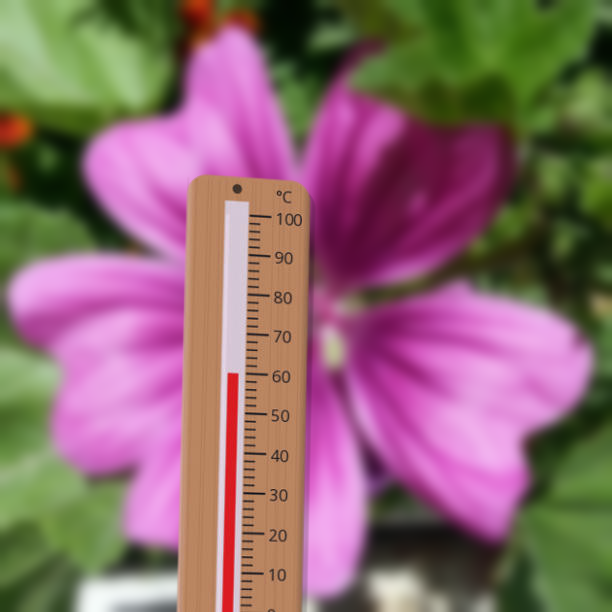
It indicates 60 °C
